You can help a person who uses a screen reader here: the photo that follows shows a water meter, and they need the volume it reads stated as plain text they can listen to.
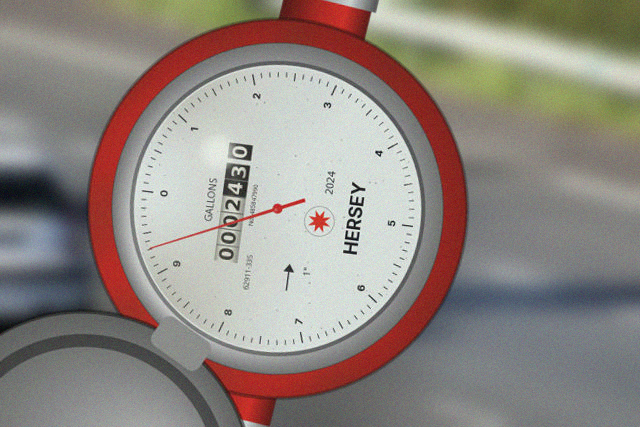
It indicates 2429.3 gal
